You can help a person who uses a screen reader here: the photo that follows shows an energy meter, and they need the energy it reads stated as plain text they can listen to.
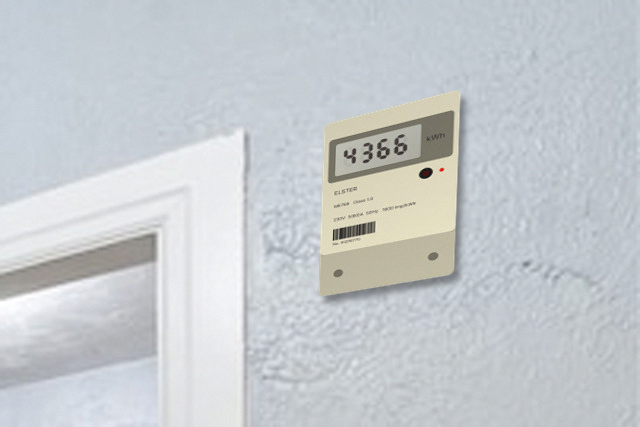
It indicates 4366 kWh
